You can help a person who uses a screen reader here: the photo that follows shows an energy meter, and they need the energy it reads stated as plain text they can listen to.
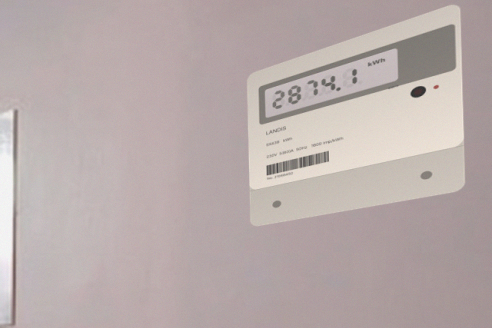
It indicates 2874.1 kWh
